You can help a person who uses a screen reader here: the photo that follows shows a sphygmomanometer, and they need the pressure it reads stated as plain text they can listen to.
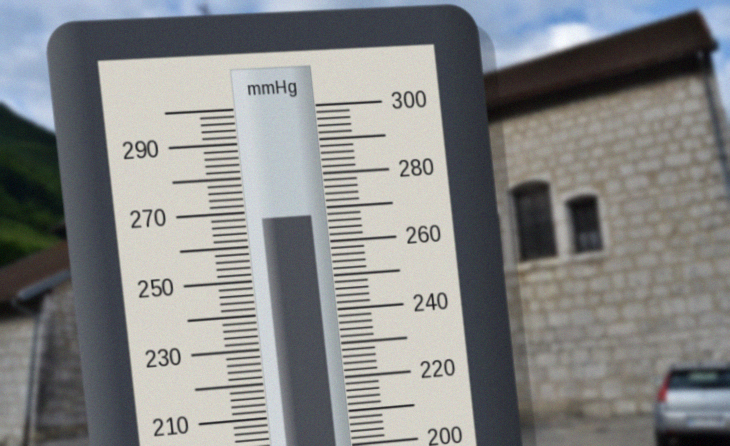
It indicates 268 mmHg
